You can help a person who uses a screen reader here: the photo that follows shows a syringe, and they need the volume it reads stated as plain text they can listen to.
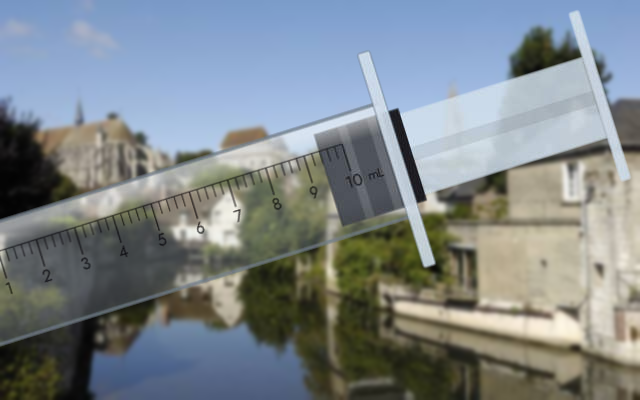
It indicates 9.4 mL
